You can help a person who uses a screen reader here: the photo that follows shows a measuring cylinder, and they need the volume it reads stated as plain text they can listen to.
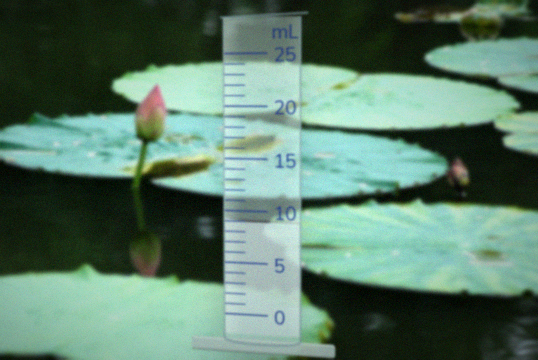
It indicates 9 mL
